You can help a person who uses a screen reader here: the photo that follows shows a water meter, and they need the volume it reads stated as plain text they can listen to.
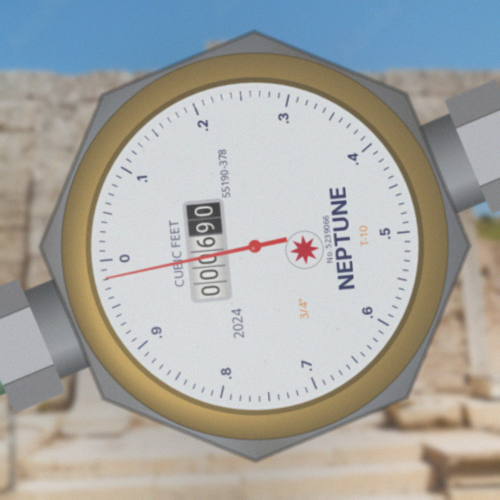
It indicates 689.98 ft³
